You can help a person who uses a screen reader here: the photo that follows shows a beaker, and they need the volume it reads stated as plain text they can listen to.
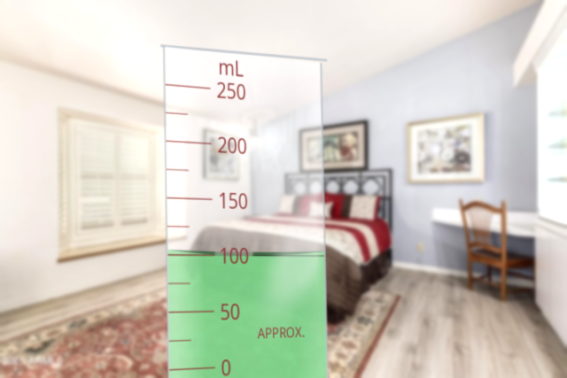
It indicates 100 mL
